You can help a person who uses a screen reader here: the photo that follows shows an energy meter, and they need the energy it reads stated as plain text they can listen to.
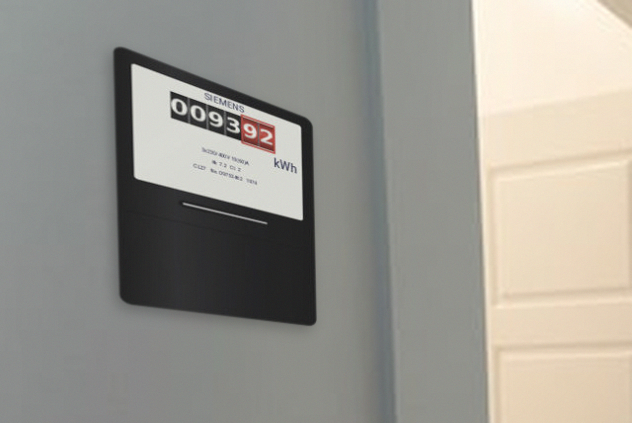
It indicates 93.92 kWh
